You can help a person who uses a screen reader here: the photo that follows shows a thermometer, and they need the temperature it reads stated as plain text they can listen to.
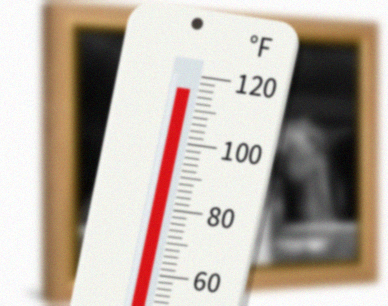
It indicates 116 °F
